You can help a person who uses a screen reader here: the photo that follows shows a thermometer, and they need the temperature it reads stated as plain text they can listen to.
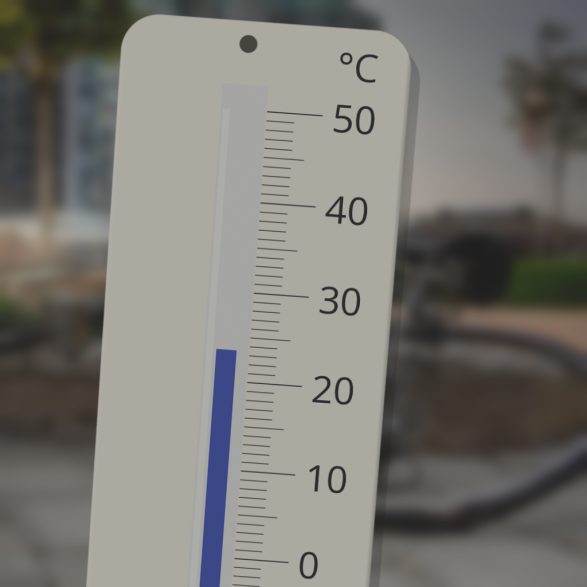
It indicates 23.5 °C
